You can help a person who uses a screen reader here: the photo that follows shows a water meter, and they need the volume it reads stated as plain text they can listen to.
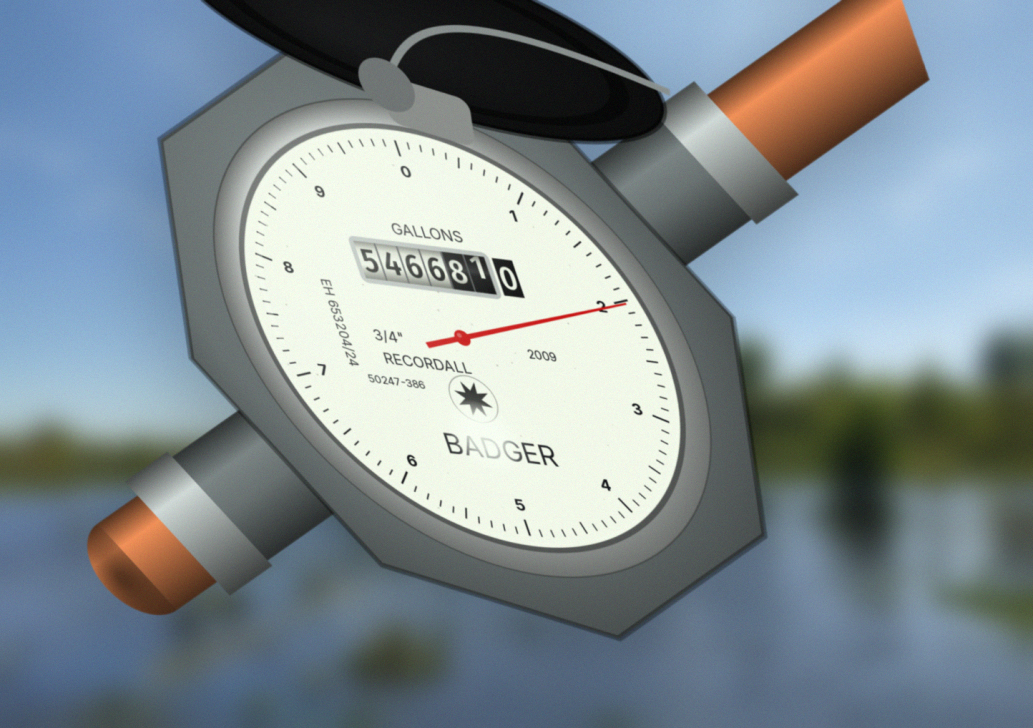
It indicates 5466812.0 gal
